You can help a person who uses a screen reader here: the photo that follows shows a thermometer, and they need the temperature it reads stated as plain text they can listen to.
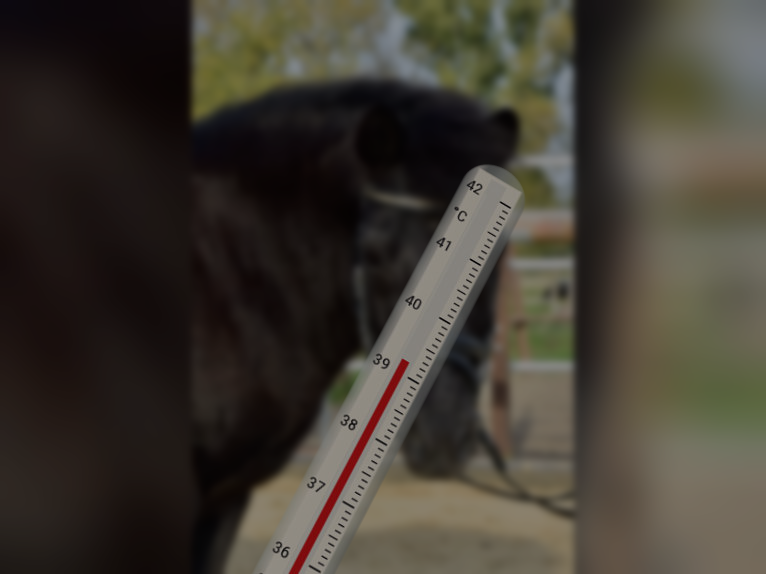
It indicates 39.2 °C
